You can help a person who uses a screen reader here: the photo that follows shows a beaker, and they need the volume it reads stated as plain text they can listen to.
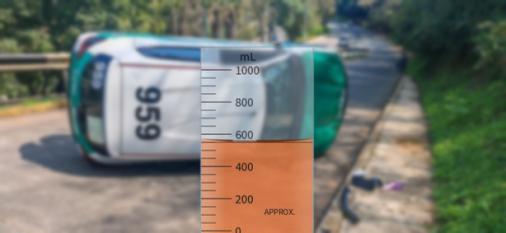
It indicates 550 mL
